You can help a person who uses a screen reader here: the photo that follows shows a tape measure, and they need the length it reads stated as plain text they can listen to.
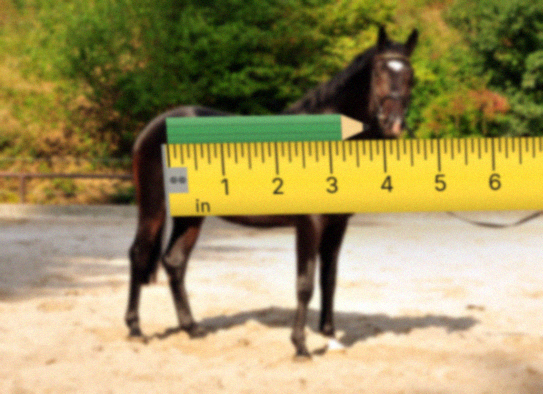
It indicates 3.75 in
